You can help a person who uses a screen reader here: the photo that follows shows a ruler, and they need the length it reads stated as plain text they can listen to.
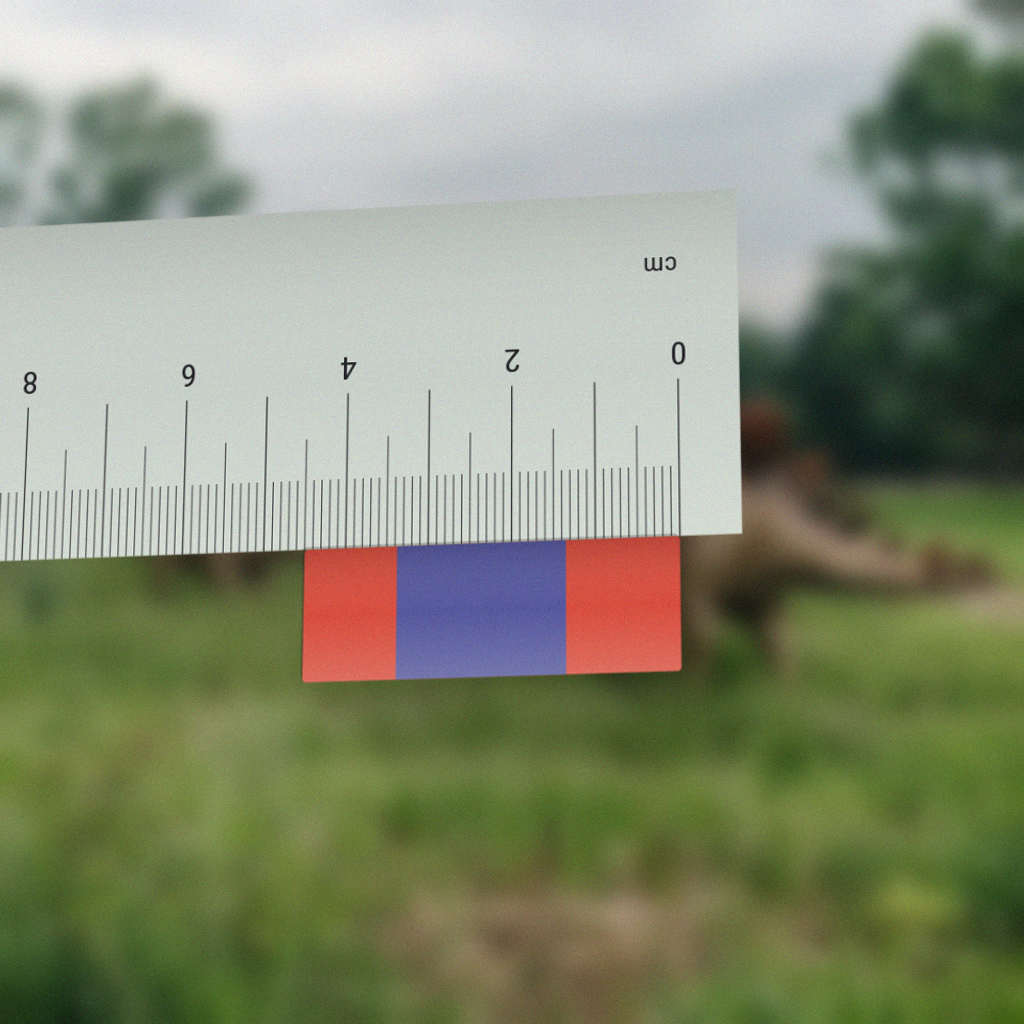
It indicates 4.5 cm
